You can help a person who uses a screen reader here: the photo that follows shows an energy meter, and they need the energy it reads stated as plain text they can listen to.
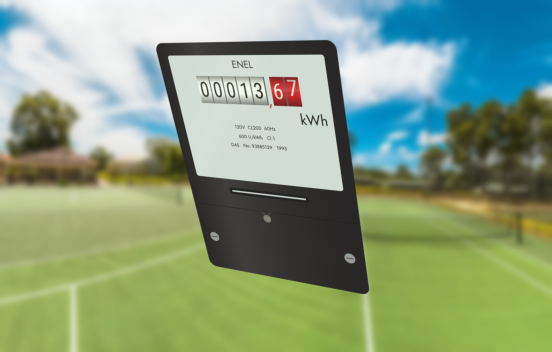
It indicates 13.67 kWh
